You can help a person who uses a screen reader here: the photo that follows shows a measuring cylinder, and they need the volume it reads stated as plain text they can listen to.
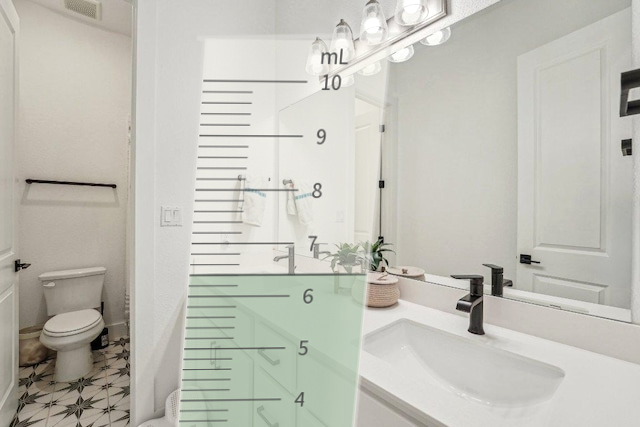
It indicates 6.4 mL
